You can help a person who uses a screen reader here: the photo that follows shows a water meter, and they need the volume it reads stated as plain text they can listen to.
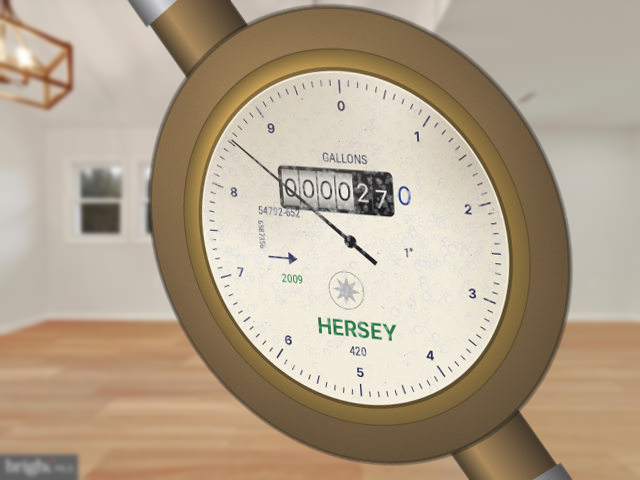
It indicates 268.5 gal
